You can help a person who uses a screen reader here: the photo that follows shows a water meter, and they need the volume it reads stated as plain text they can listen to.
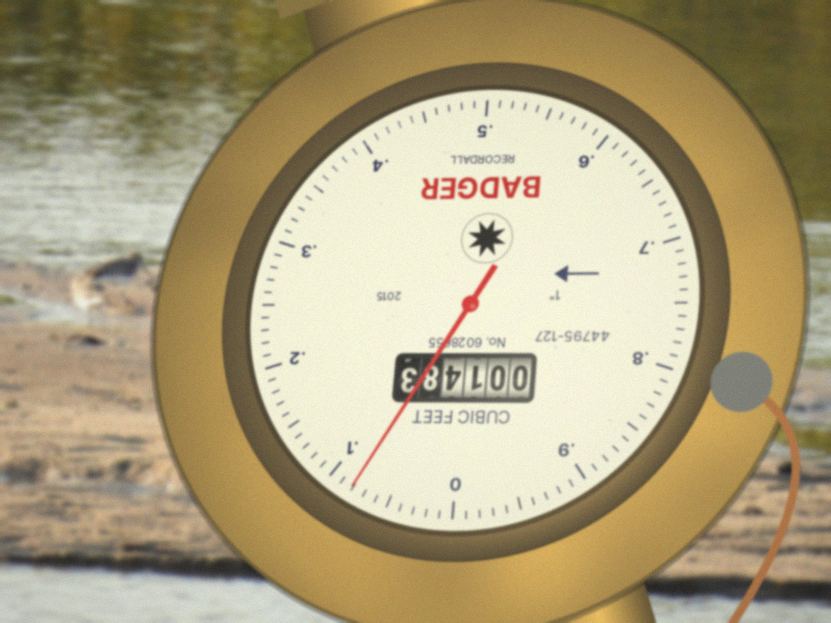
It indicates 1483.08 ft³
